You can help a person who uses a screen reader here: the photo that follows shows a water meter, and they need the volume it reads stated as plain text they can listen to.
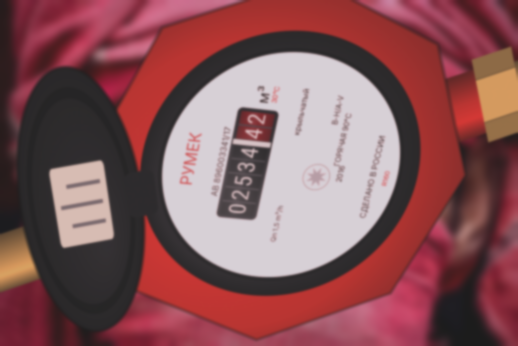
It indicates 2534.42 m³
